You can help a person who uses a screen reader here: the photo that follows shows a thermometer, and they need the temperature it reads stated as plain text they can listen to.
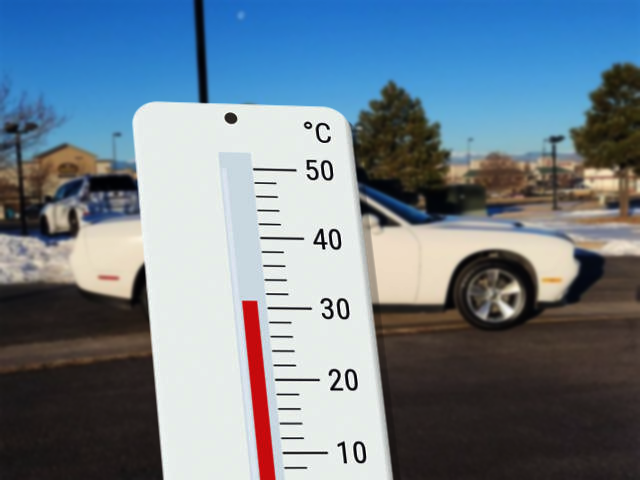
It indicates 31 °C
